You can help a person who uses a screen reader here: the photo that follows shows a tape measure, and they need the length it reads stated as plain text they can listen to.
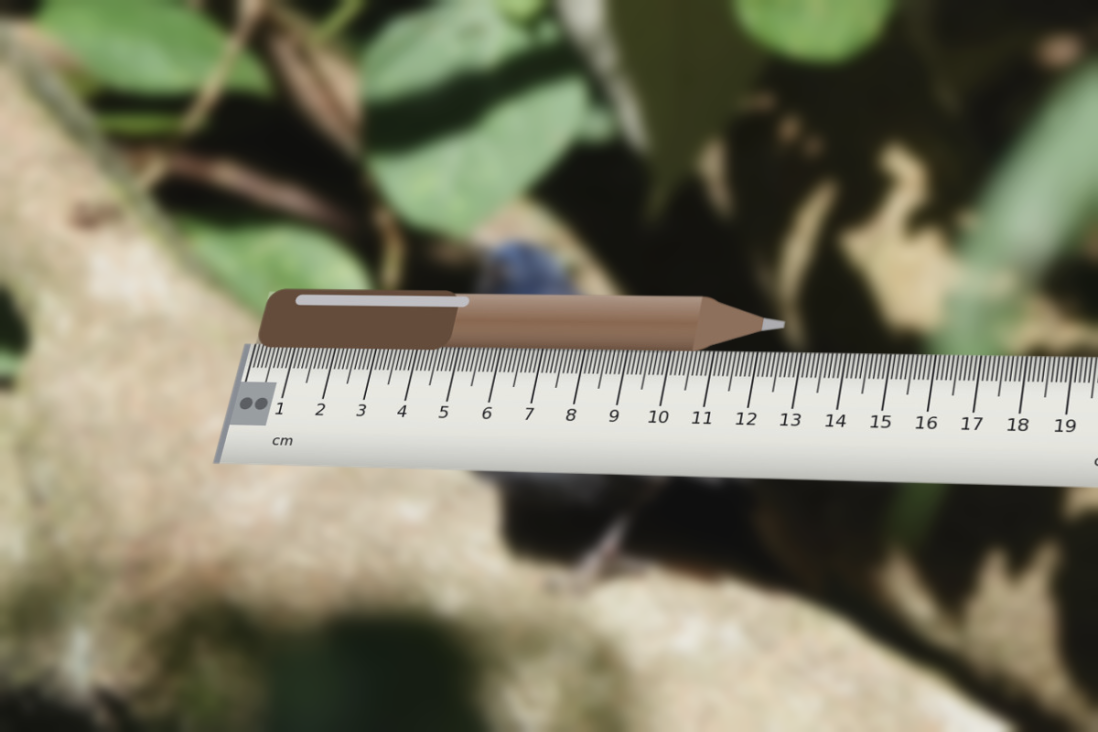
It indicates 12.5 cm
